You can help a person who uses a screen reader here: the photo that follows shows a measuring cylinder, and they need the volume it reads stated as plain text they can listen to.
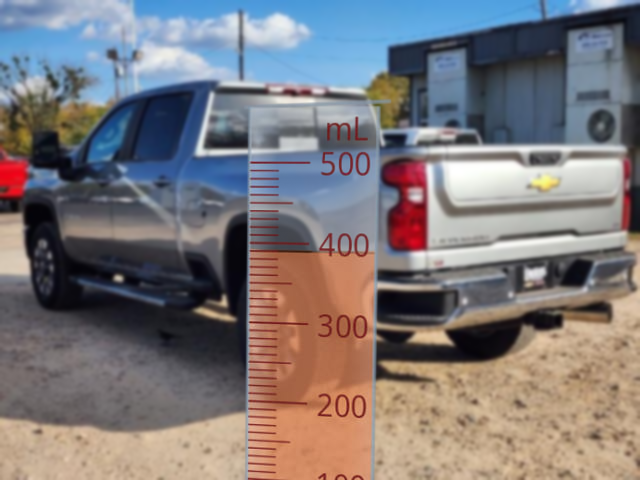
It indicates 390 mL
